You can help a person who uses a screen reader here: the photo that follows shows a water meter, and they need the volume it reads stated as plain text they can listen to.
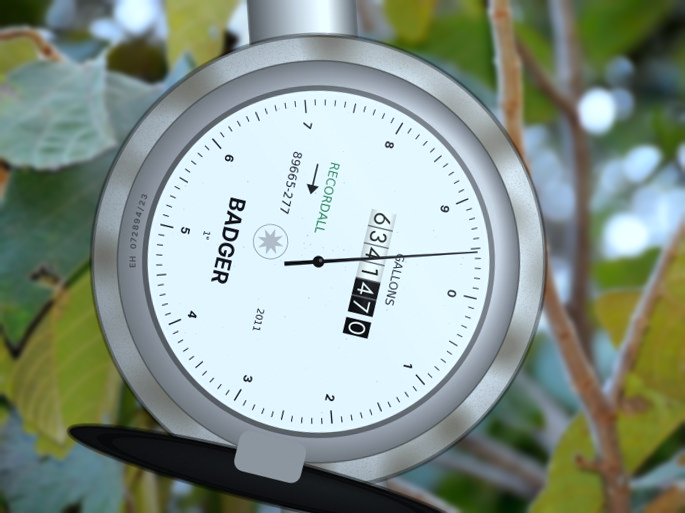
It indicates 6341469.5 gal
